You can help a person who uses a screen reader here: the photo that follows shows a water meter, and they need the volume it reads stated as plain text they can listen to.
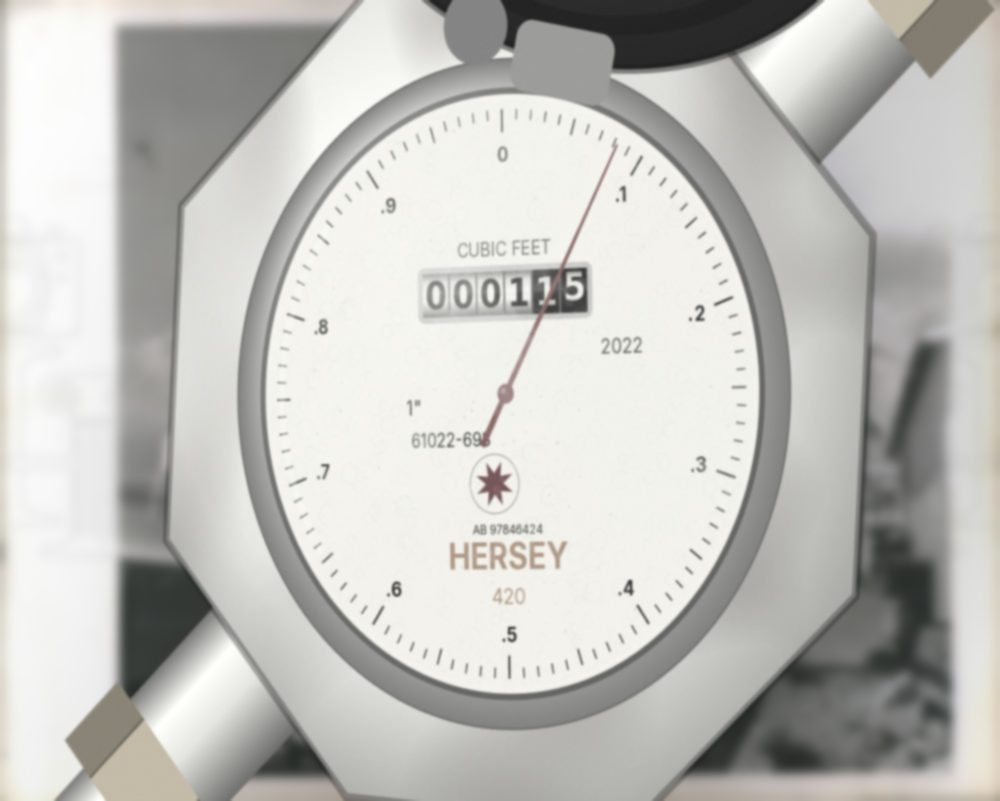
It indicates 115.08 ft³
